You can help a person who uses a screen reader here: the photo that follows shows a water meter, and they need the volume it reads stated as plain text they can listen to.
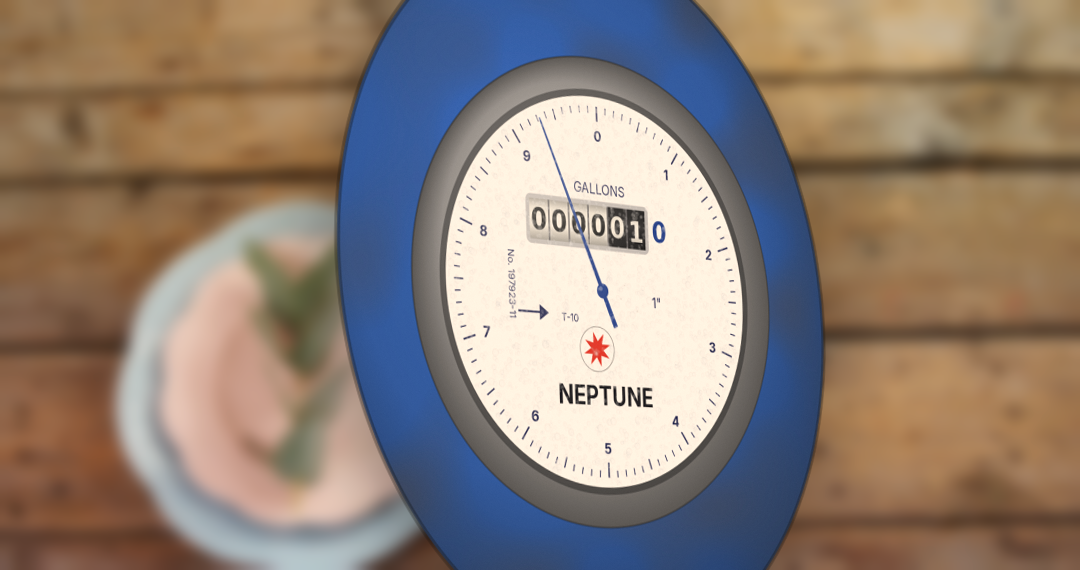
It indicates 9.3 gal
